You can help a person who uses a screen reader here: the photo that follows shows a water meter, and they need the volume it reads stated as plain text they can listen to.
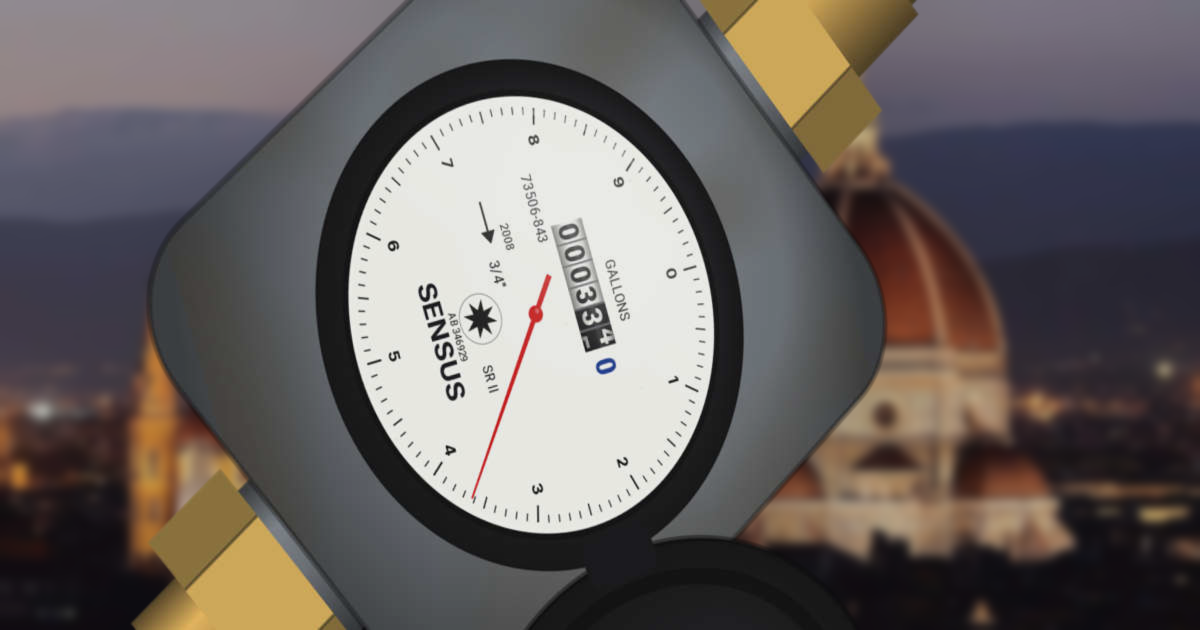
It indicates 3343.6 gal
